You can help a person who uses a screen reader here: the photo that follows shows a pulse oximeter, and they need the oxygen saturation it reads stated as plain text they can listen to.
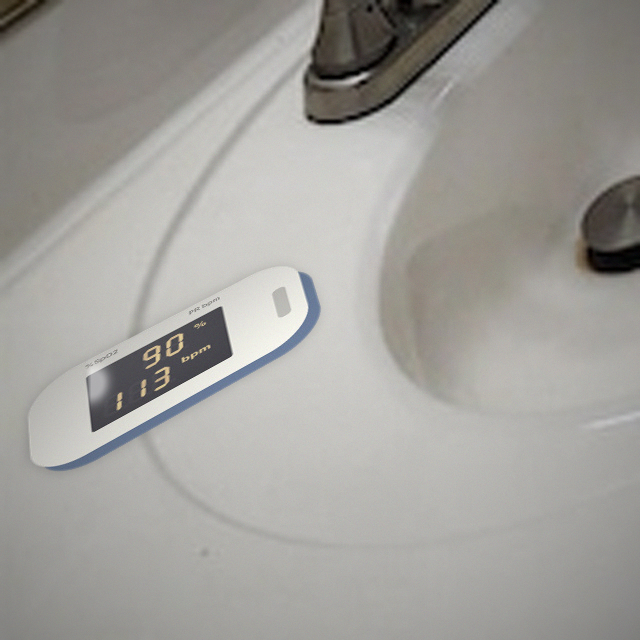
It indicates 90 %
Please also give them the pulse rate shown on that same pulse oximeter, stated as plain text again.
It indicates 113 bpm
